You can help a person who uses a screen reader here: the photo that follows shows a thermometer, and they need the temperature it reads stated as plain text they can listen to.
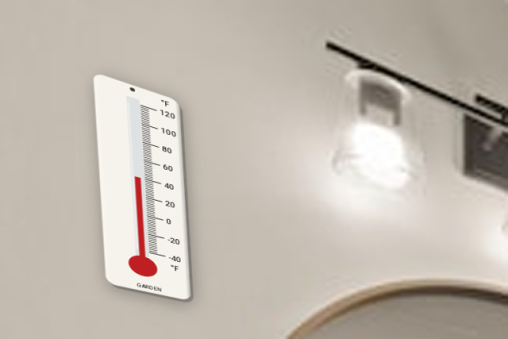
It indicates 40 °F
